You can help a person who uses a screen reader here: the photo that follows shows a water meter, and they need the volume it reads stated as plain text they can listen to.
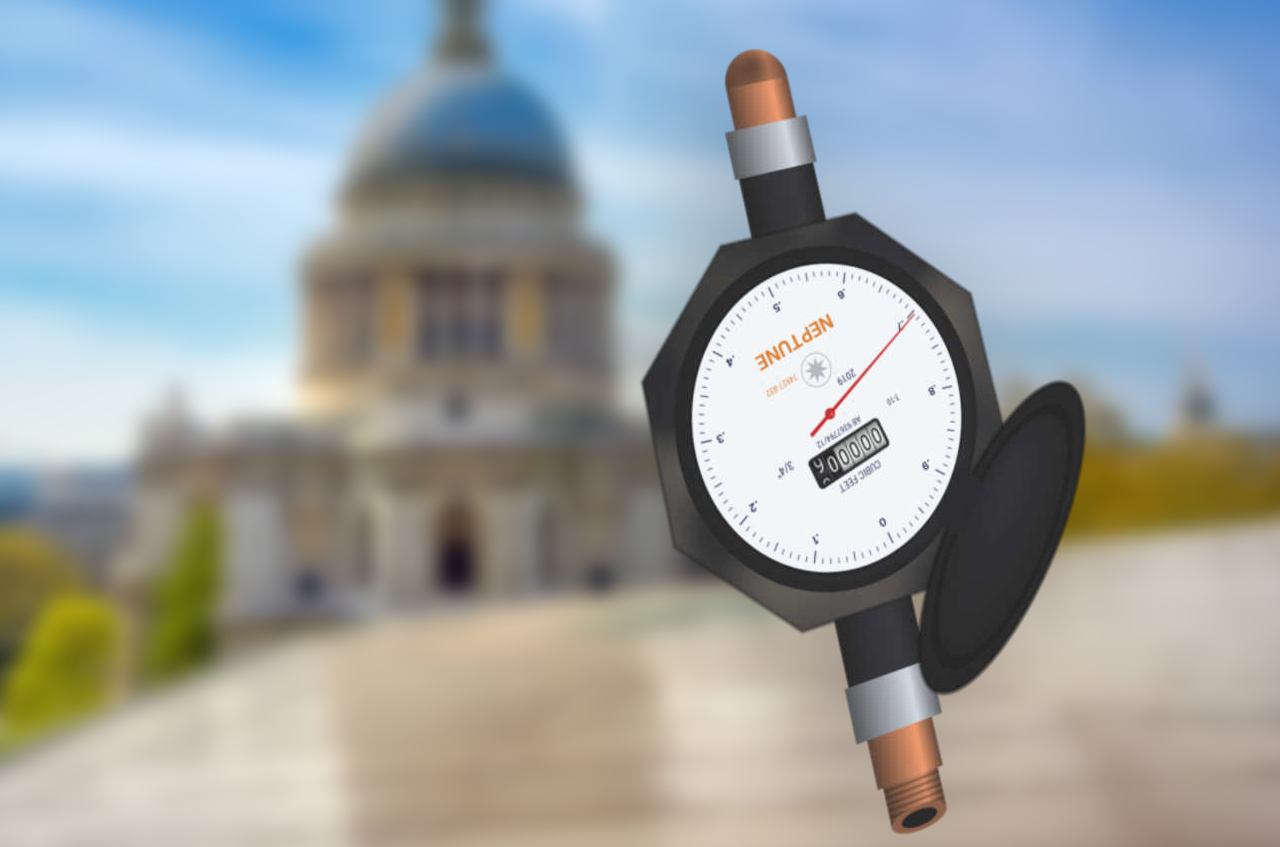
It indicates 5.70 ft³
